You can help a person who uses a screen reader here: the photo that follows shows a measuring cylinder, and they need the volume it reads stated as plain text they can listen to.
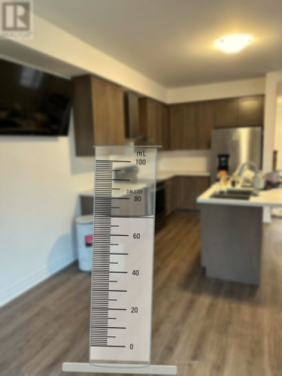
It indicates 70 mL
